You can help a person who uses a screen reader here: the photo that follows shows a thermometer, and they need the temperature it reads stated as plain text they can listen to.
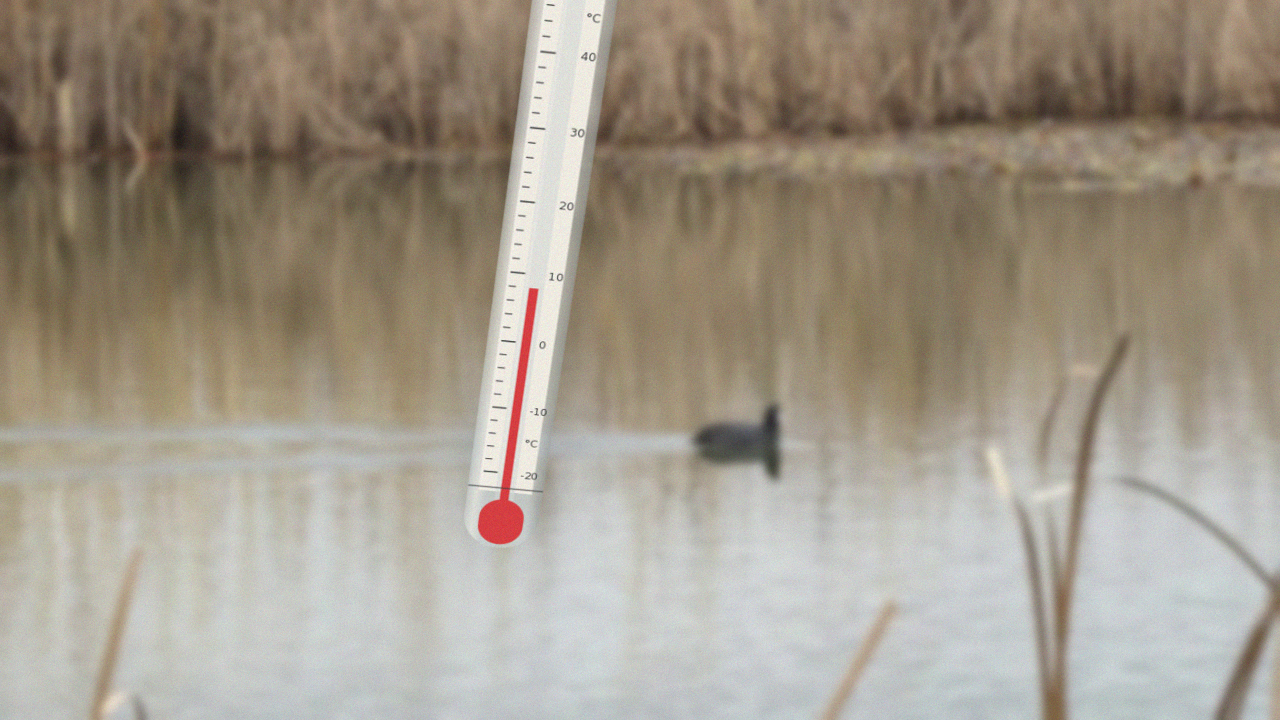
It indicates 8 °C
